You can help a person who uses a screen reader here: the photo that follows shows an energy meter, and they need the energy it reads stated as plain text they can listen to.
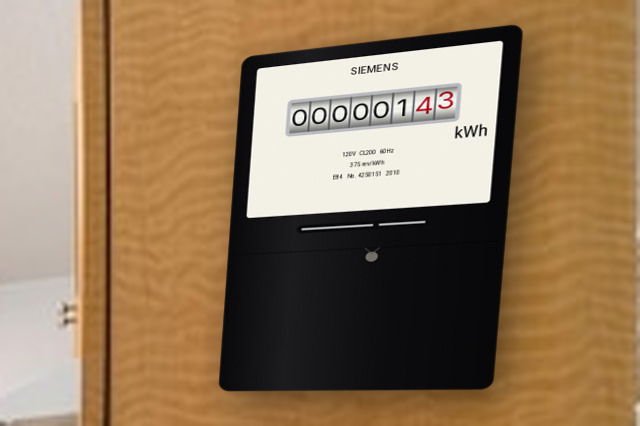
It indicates 1.43 kWh
